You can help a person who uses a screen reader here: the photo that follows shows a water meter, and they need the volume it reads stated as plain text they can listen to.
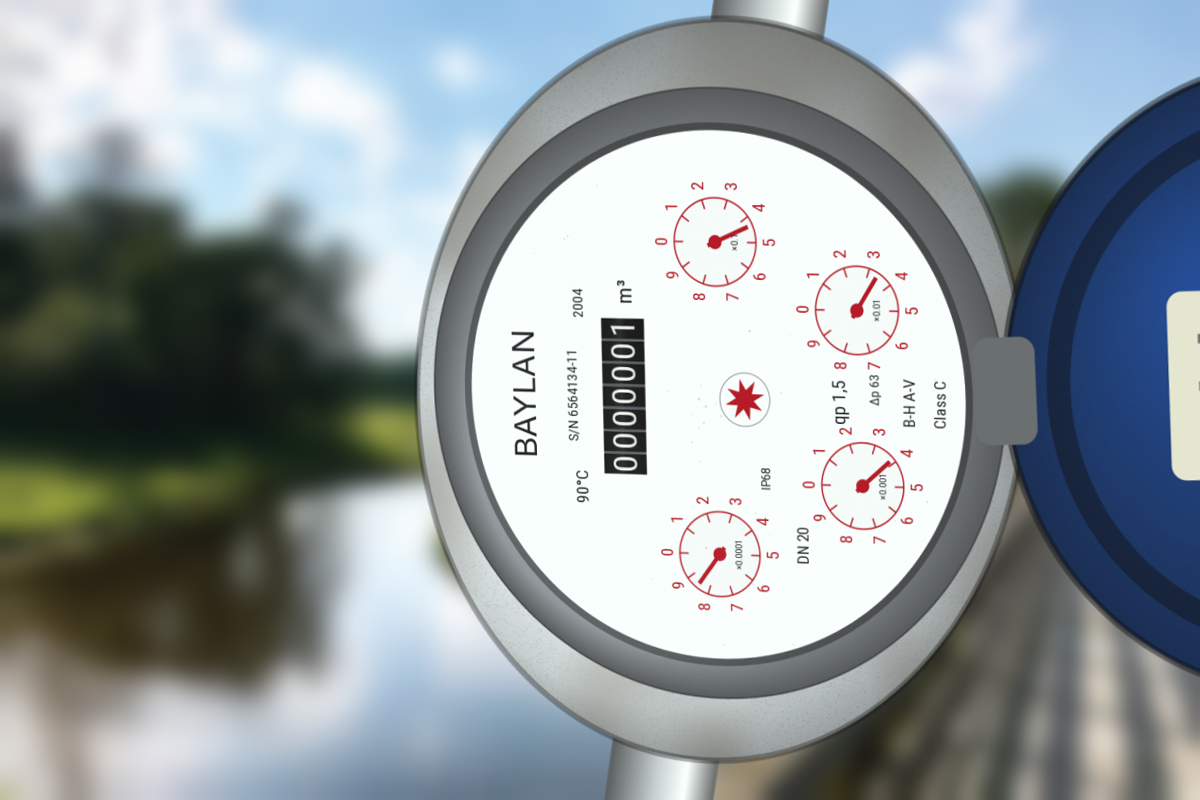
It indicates 1.4338 m³
